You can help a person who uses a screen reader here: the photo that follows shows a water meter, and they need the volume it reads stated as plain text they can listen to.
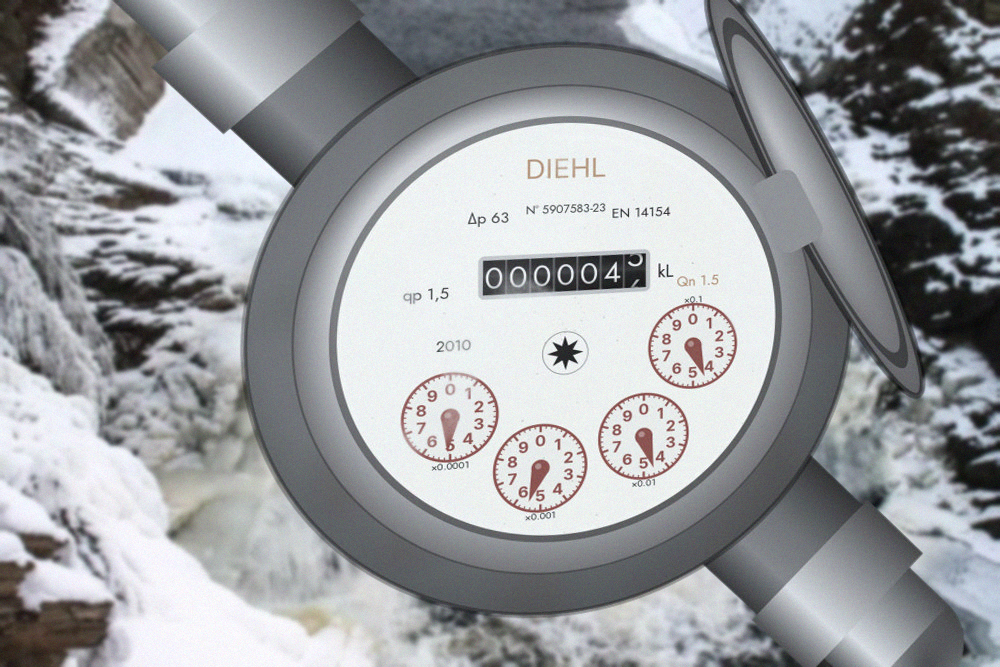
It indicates 45.4455 kL
